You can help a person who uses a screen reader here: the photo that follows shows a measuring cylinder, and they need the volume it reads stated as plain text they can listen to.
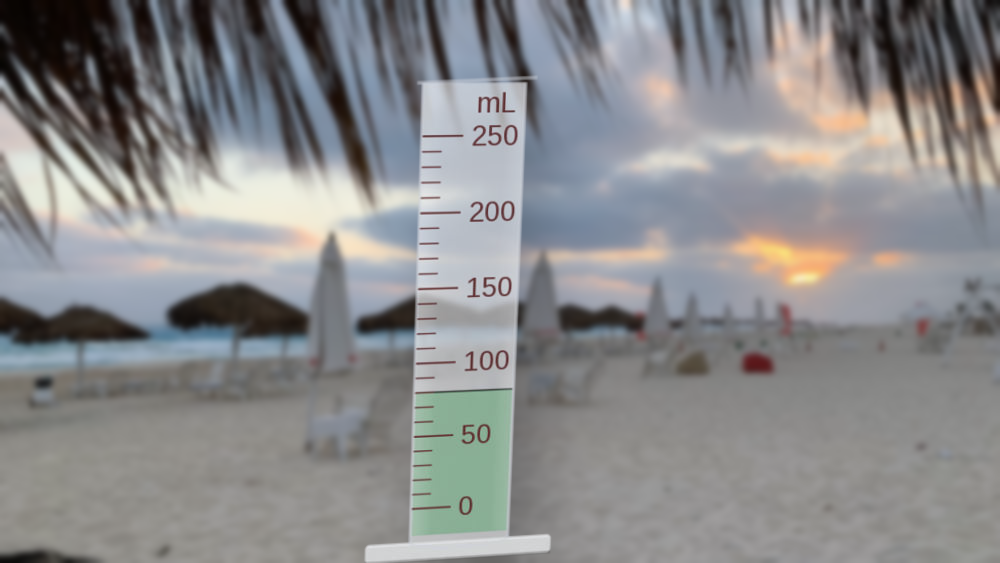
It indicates 80 mL
